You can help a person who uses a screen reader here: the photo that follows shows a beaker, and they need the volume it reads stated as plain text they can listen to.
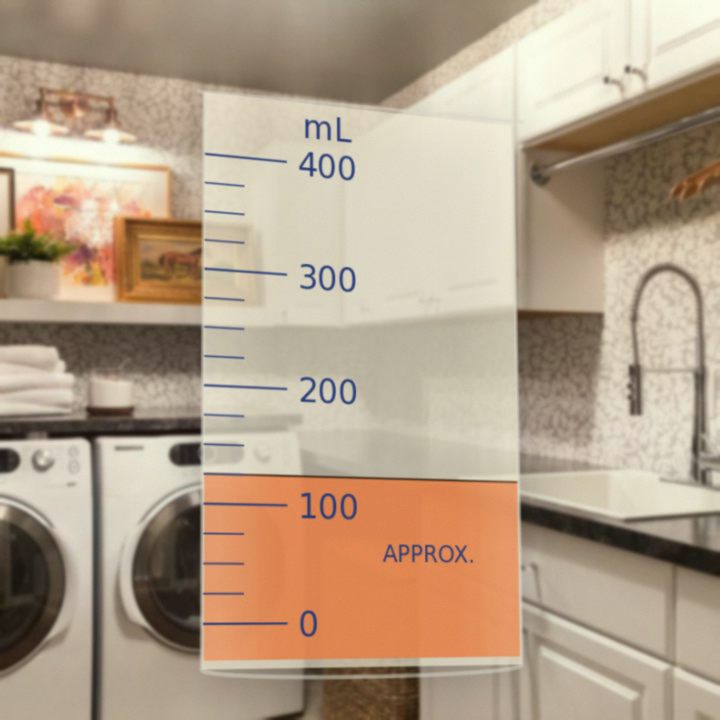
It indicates 125 mL
